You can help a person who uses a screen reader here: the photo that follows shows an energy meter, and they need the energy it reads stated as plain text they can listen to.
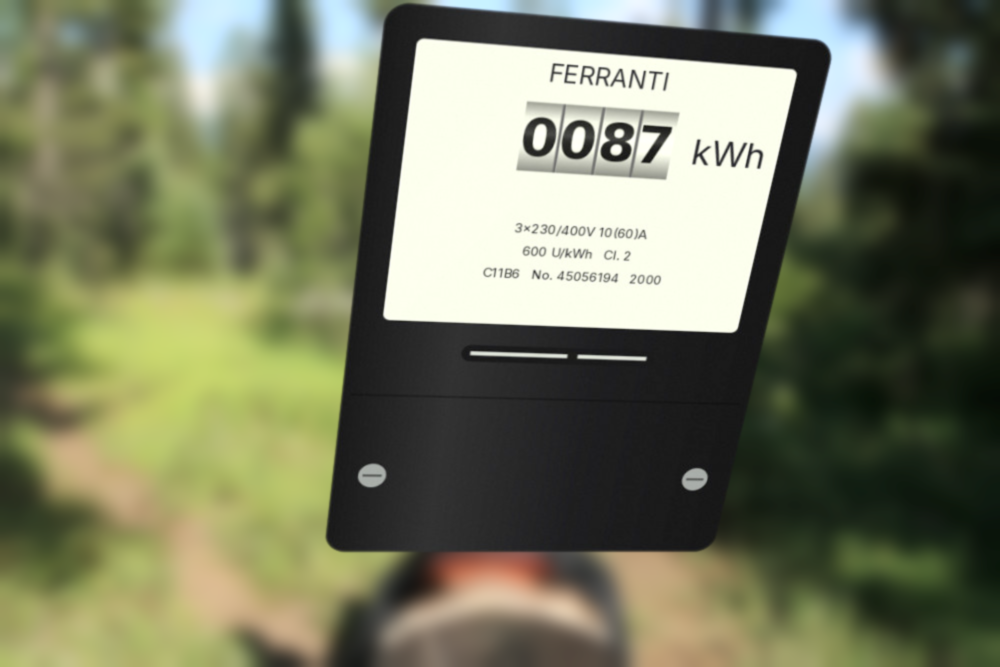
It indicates 87 kWh
